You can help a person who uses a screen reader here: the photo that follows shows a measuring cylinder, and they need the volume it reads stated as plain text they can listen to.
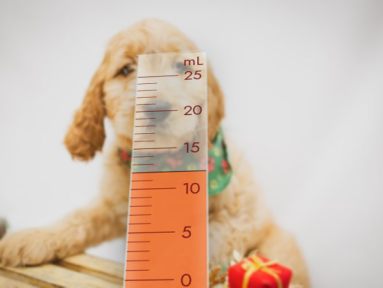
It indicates 12 mL
